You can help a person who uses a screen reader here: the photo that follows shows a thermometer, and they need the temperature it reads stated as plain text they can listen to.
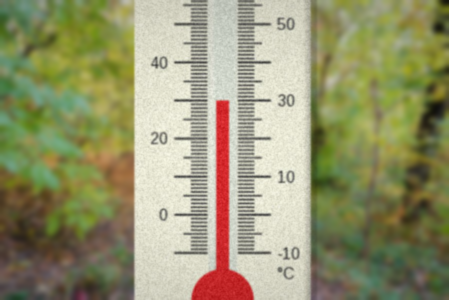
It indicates 30 °C
